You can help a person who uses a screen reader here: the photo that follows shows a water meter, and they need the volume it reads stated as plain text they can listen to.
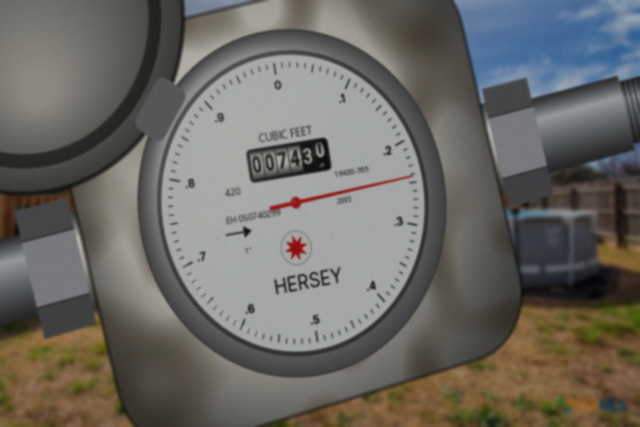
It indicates 7430.24 ft³
